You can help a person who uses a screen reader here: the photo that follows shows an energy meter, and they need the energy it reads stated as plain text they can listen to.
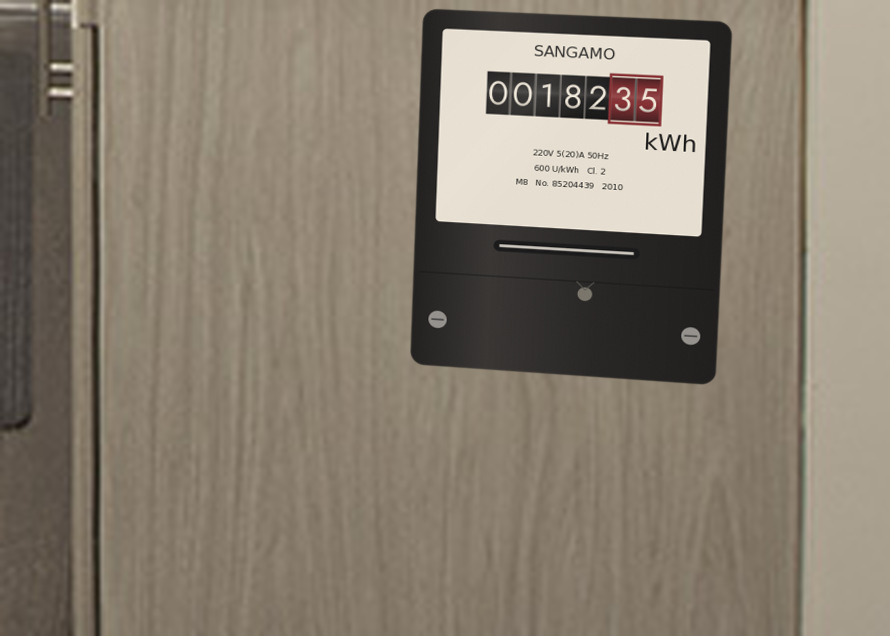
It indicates 182.35 kWh
